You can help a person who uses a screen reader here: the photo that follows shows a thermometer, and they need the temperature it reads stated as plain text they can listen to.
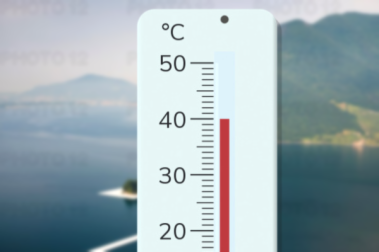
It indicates 40 °C
